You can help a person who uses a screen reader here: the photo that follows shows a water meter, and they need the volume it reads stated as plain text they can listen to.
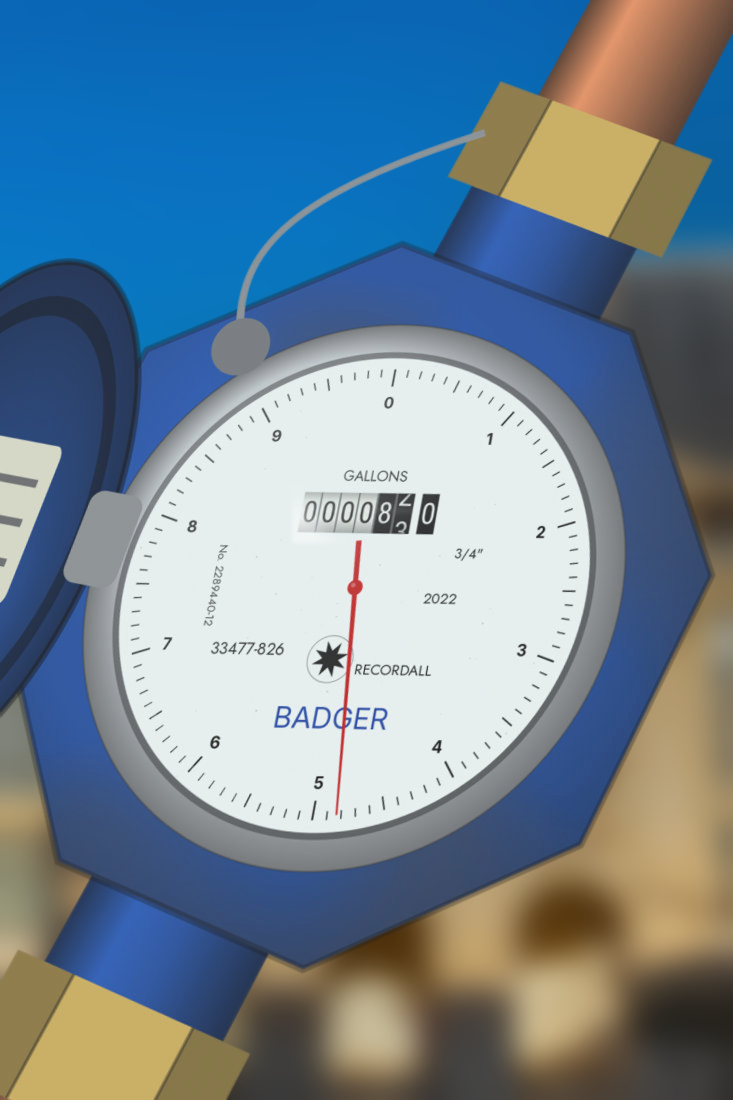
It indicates 824.8 gal
